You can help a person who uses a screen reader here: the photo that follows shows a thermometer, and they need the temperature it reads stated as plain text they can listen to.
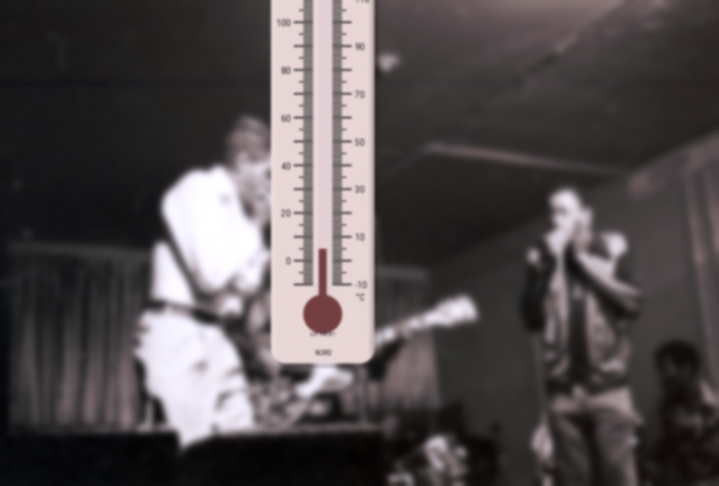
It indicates 5 °C
